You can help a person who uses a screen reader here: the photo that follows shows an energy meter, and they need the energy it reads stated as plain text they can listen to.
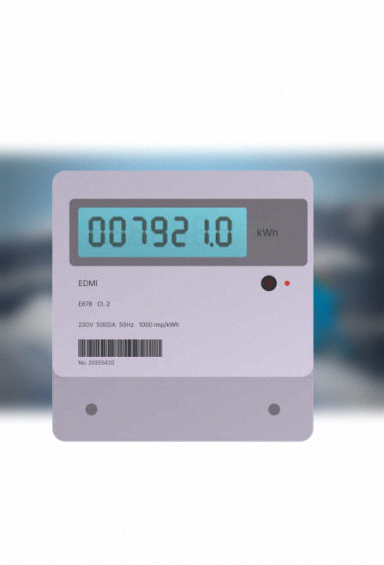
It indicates 7921.0 kWh
